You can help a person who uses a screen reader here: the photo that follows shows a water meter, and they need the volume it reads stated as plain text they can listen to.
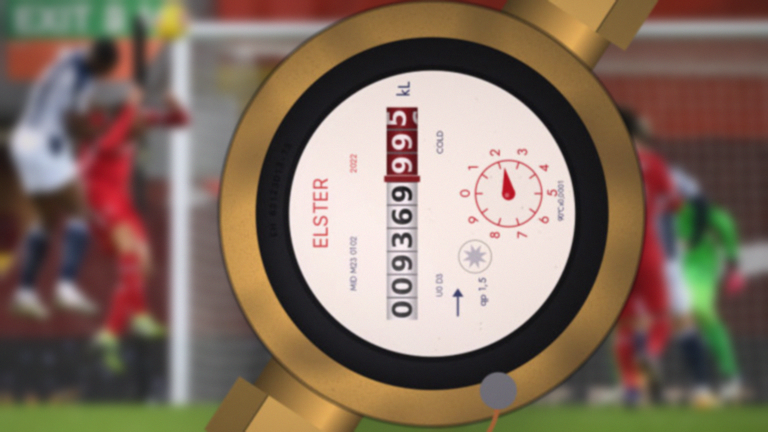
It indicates 9369.9952 kL
